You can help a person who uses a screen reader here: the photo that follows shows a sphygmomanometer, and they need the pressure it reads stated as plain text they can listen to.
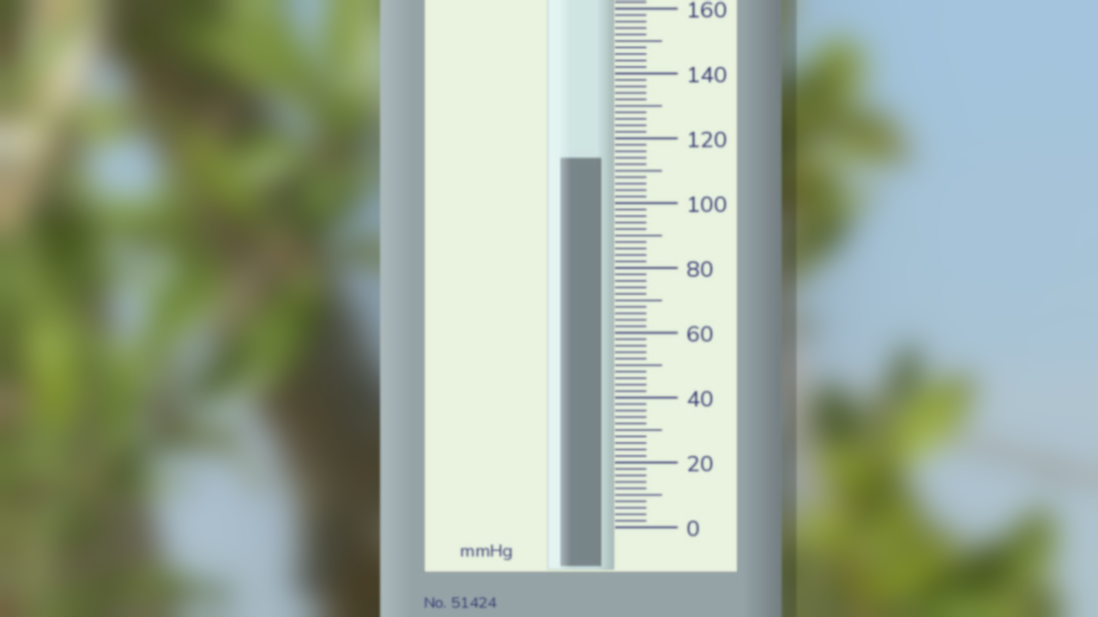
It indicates 114 mmHg
